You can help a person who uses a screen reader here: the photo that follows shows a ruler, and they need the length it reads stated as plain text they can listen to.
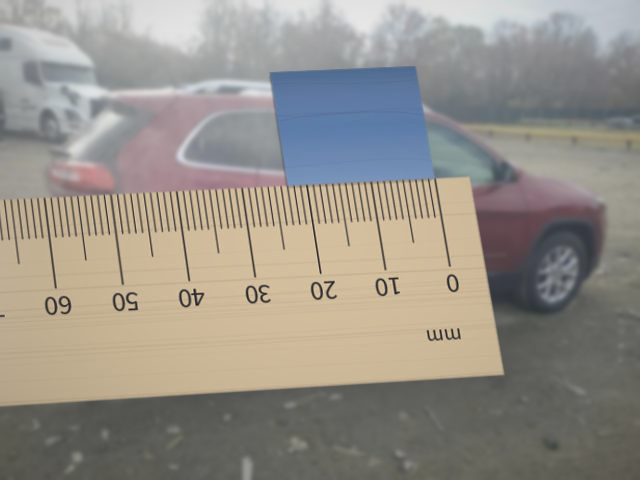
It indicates 23 mm
